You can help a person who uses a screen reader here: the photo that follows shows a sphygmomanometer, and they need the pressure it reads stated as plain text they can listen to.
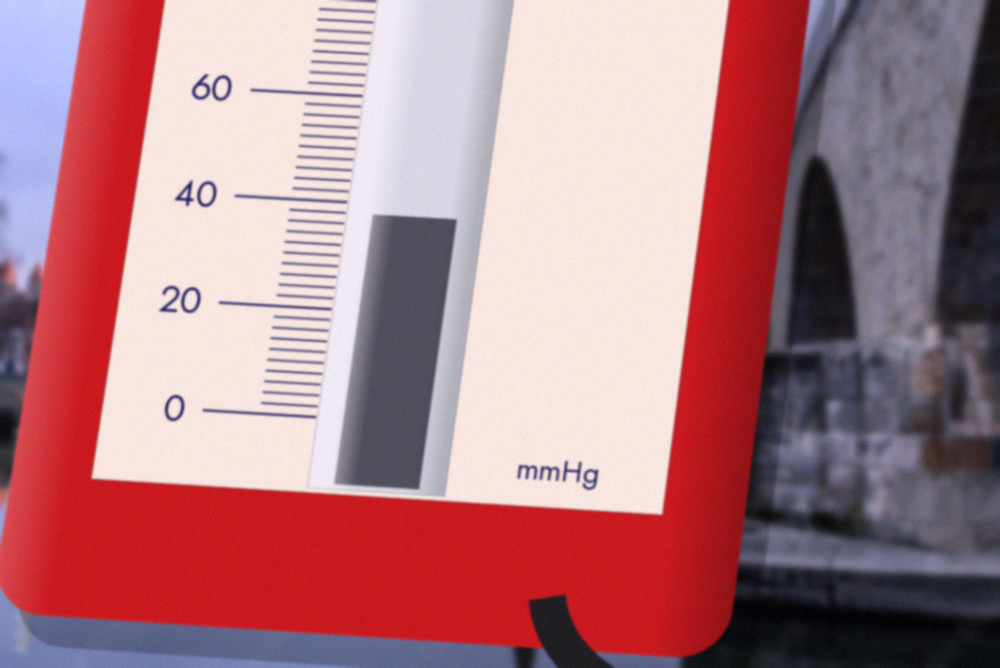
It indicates 38 mmHg
